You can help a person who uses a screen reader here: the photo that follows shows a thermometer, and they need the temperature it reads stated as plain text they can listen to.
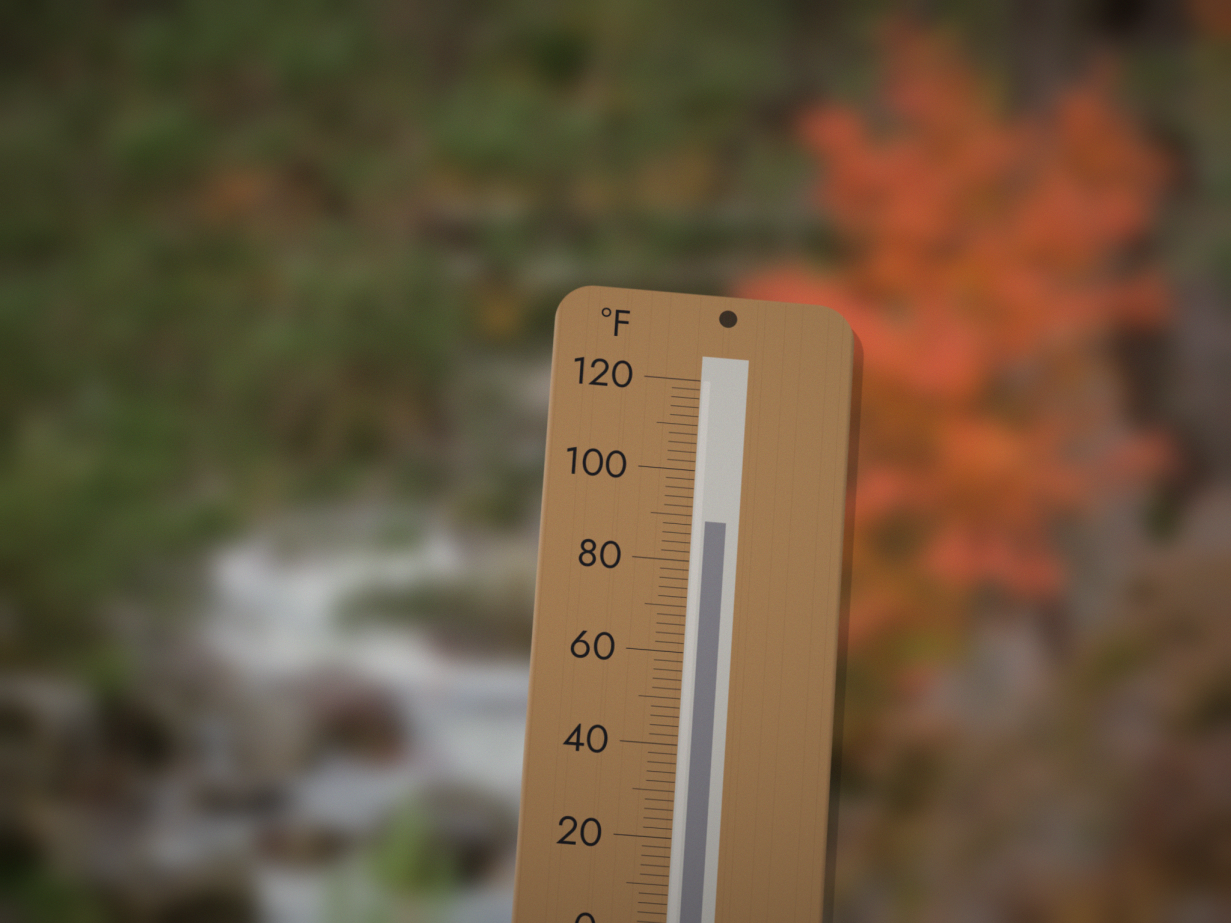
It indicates 89 °F
